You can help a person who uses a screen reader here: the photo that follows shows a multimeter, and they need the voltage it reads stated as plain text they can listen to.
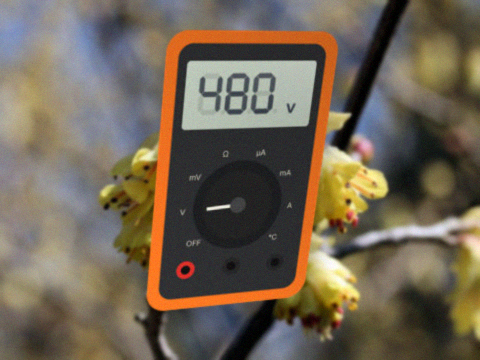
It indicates 480 V
